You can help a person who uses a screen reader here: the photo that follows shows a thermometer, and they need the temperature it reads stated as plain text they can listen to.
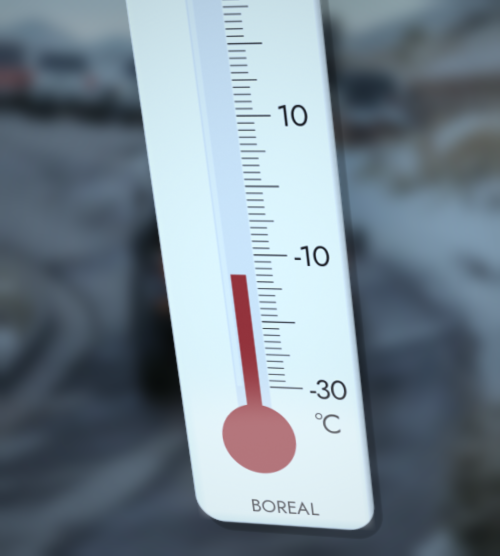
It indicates -13 °C
